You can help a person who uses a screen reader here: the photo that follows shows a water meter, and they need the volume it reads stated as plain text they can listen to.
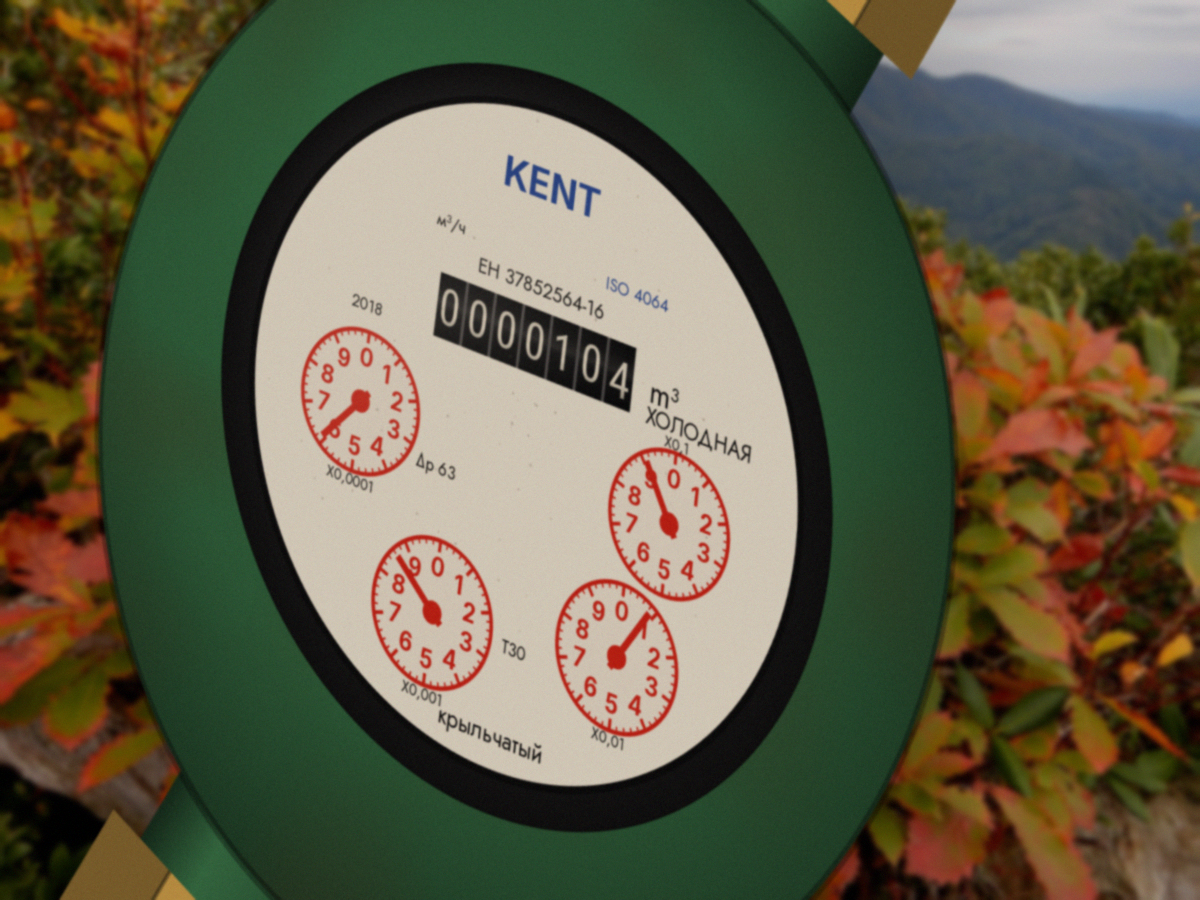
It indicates 103.9086 m³
